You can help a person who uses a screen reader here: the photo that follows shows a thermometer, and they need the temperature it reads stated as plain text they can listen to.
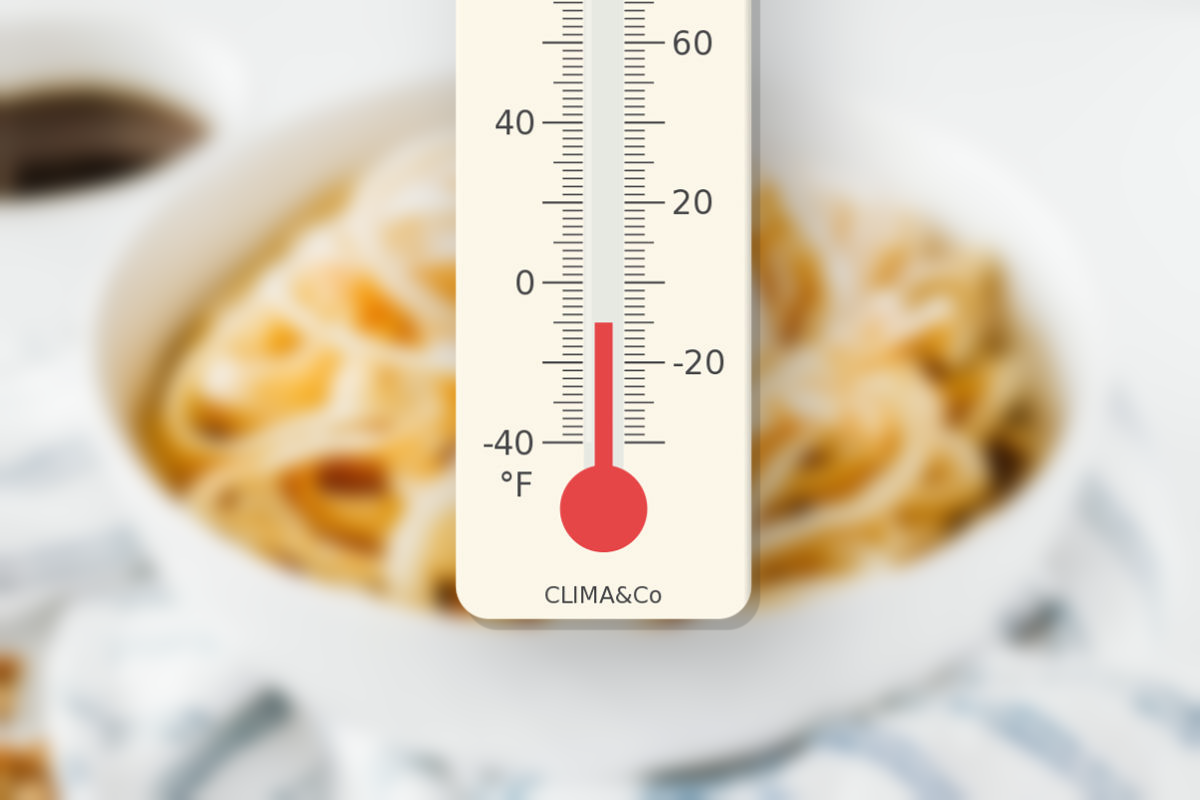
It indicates -10 °F
